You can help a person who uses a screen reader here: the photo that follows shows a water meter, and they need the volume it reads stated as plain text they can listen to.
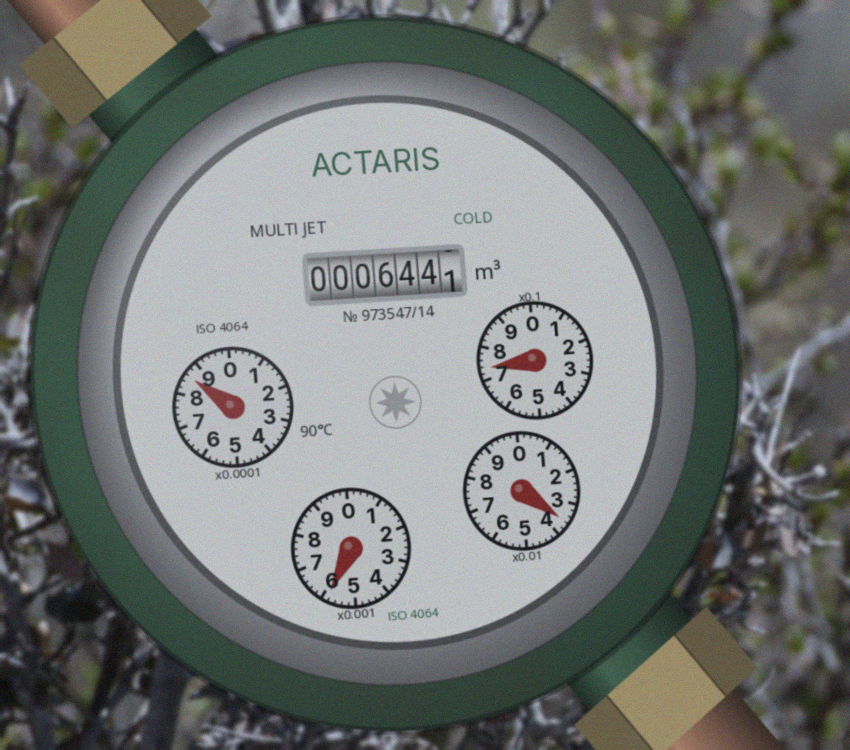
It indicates 6440.7358 m³
